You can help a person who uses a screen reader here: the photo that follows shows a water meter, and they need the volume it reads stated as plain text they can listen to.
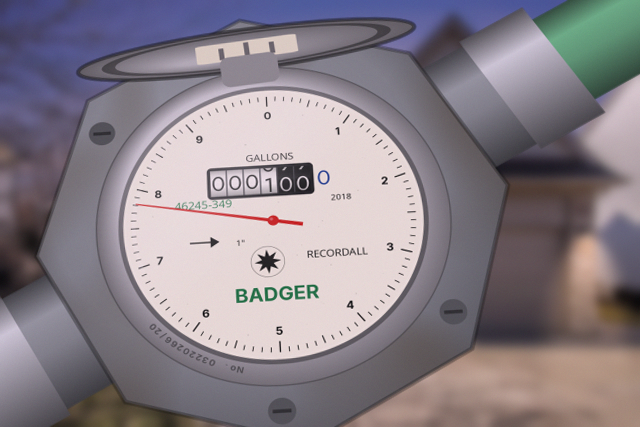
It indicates 997.8 gal
